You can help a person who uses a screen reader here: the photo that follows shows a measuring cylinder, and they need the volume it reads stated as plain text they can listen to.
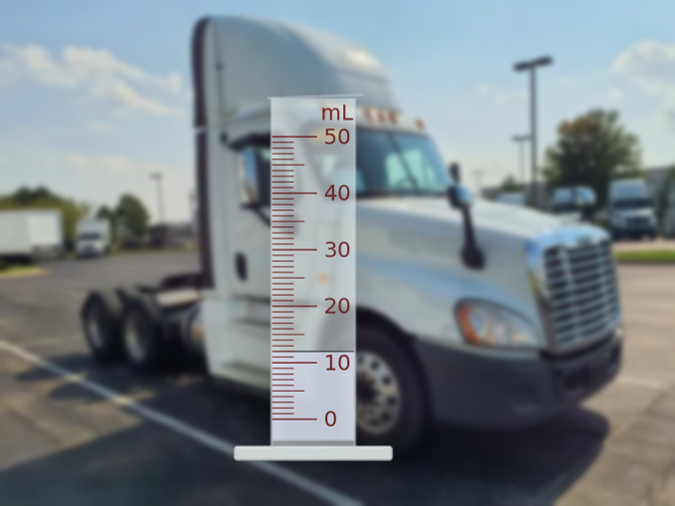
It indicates 12 mL
